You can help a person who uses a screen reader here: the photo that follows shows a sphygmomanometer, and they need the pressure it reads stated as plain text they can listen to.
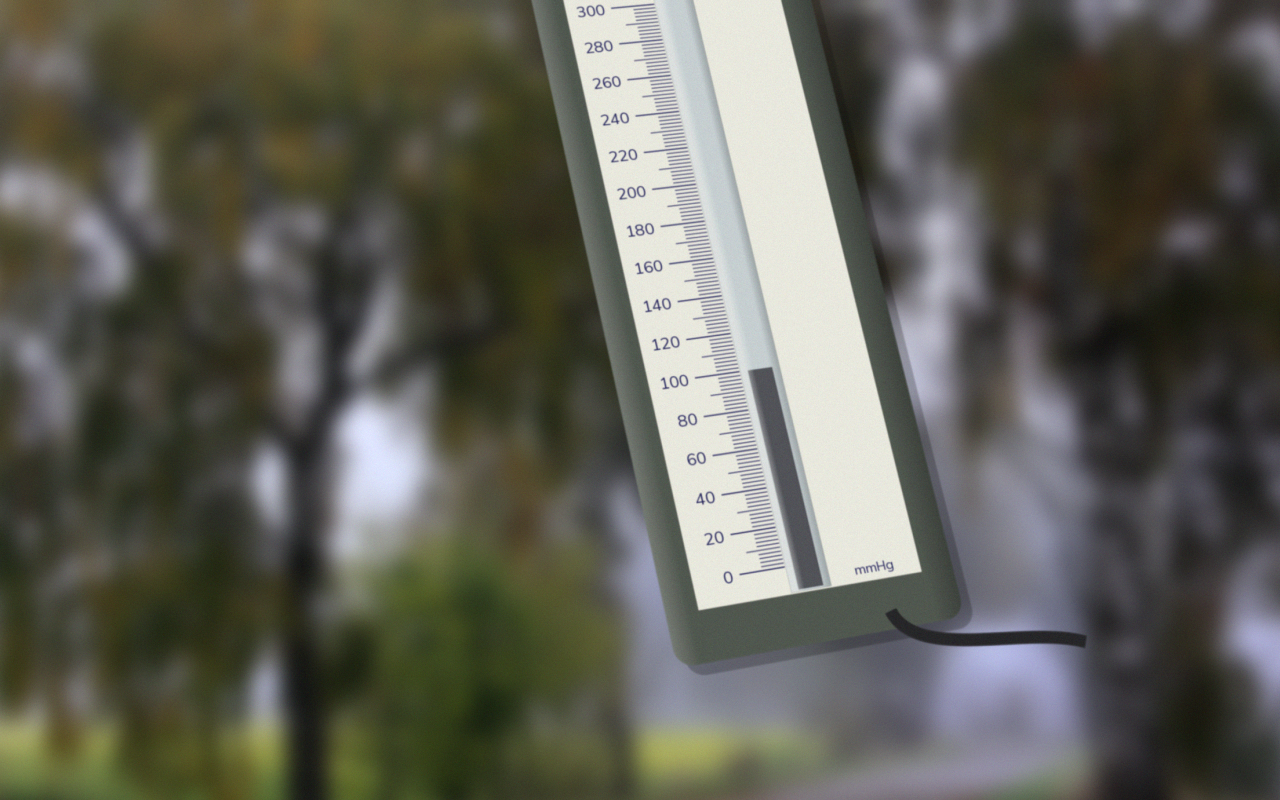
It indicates 100 mmHg
